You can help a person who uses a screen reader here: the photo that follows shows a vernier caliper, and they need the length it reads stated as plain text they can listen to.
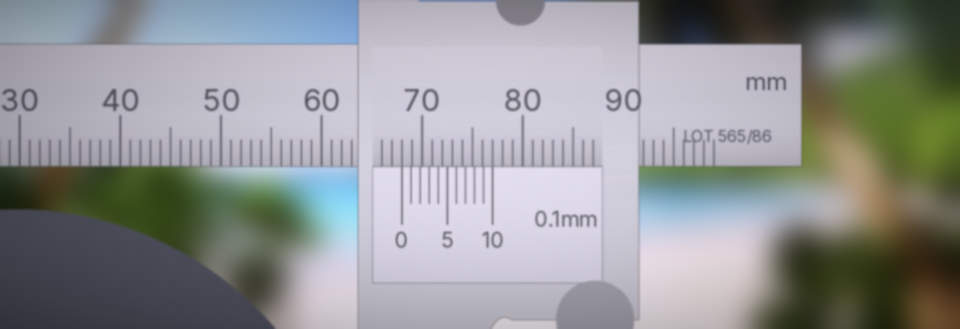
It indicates 68.0 mm
